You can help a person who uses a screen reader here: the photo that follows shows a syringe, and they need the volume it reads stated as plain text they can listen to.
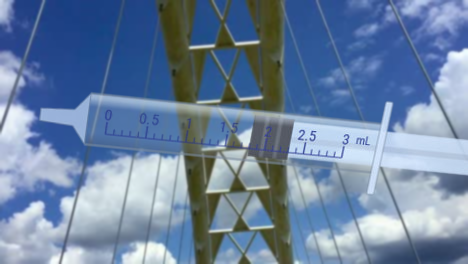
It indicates 1.8 mL
